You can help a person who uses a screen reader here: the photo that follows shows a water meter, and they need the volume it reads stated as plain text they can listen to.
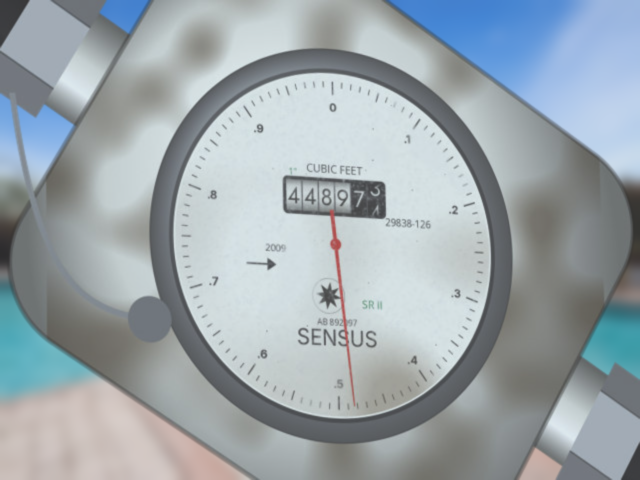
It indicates 448973.48 ft³
